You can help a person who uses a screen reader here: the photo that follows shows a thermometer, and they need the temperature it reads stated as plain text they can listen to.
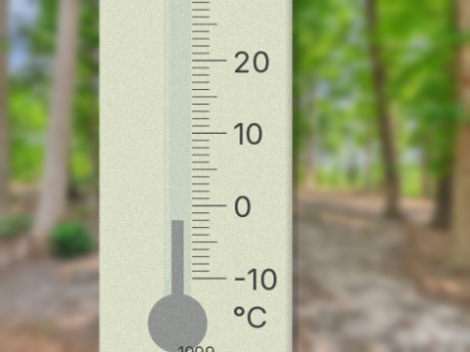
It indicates -2 °C
